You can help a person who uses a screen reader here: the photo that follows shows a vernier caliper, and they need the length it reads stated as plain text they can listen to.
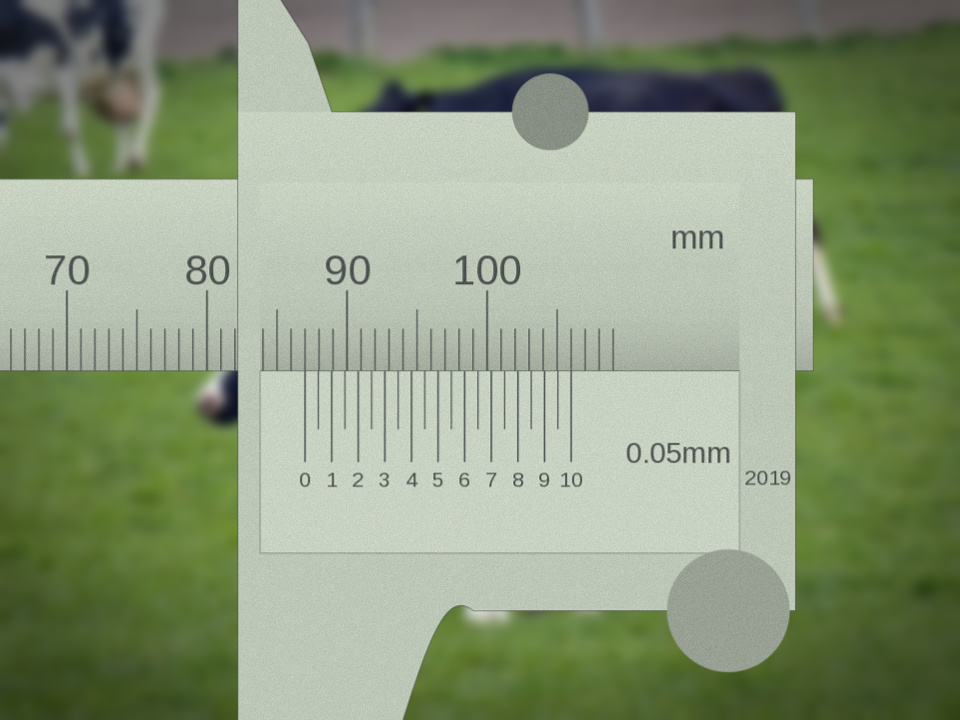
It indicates 87.0 mm
